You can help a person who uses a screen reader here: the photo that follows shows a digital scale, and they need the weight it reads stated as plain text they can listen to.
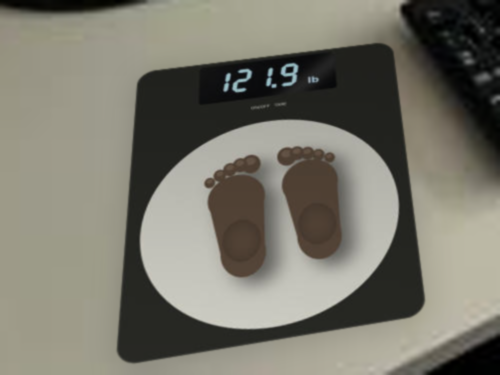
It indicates 121.9 lb
